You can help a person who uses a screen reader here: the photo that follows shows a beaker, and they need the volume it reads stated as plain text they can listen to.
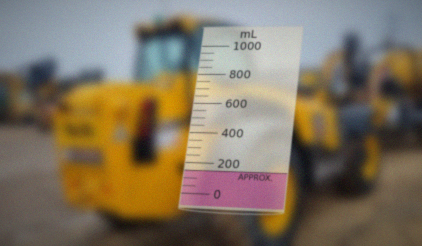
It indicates 150 mL
